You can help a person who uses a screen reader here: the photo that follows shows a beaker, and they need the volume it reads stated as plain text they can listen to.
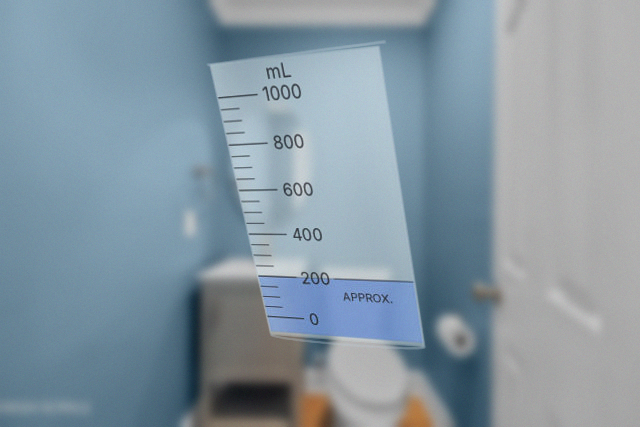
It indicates 200 mL
